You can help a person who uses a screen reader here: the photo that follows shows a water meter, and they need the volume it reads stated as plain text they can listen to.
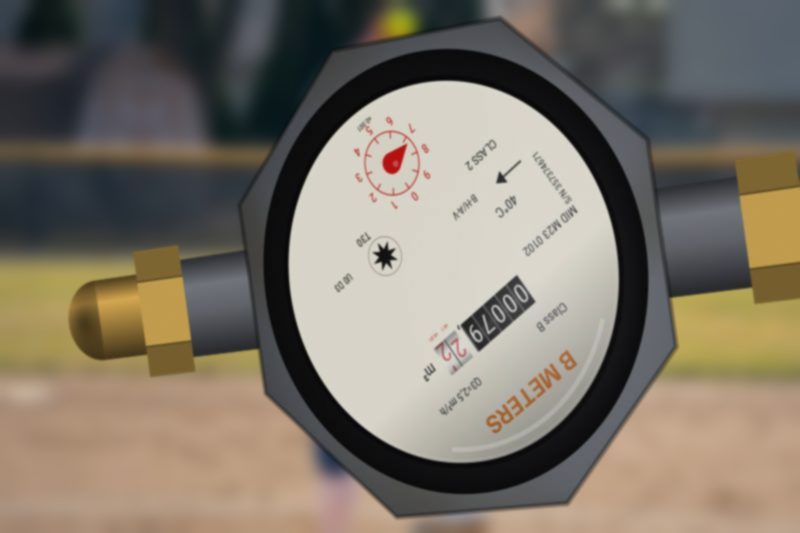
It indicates 79.217 m³
